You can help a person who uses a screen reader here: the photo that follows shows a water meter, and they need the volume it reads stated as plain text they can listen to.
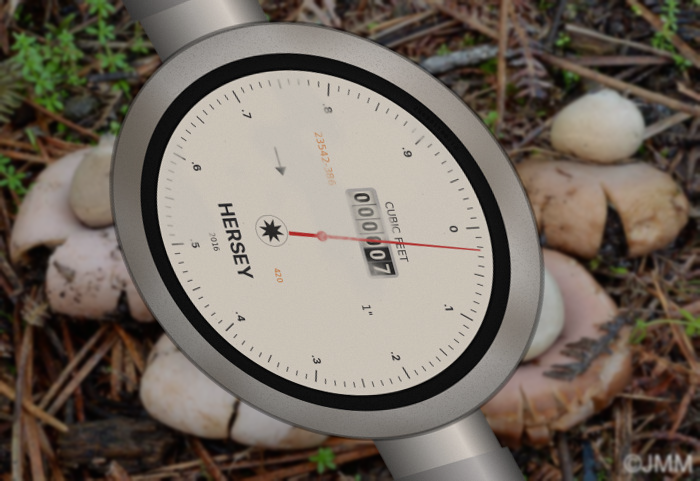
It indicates 7.02 ft³
